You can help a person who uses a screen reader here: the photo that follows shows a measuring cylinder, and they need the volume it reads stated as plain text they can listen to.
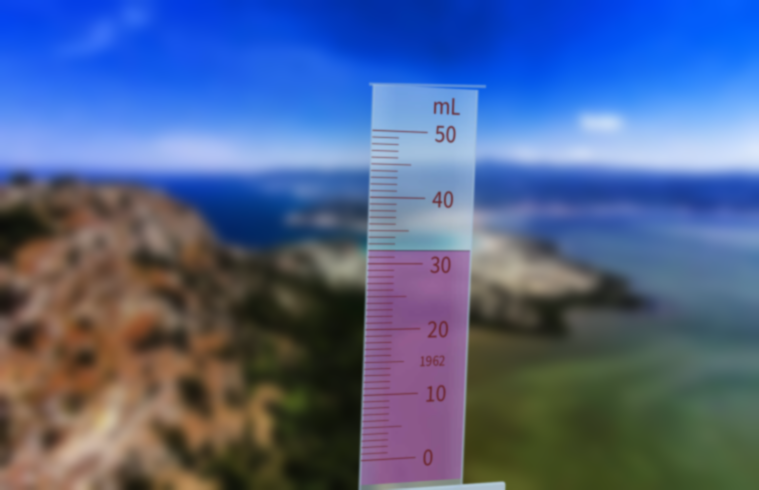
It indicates 32 mL
